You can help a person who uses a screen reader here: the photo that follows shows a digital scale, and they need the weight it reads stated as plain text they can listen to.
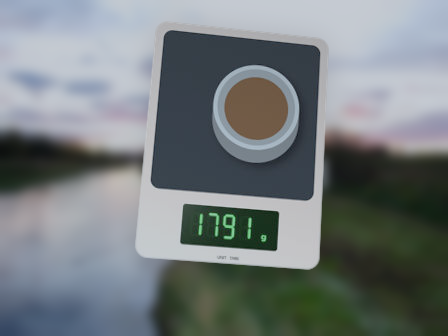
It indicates 1791 g
